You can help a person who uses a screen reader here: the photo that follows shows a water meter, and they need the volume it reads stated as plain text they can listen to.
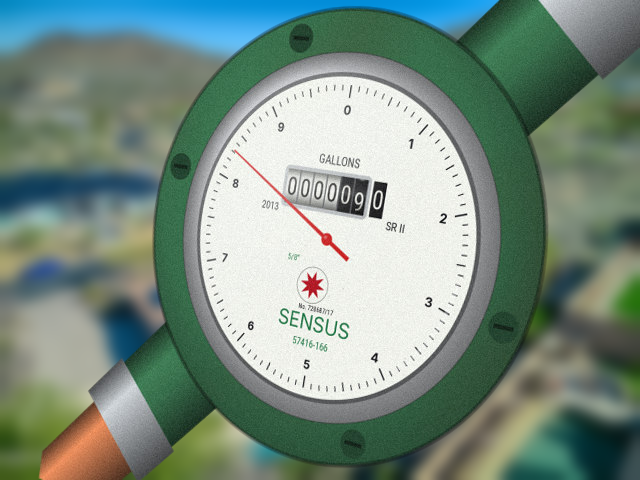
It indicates 88.3 gal
